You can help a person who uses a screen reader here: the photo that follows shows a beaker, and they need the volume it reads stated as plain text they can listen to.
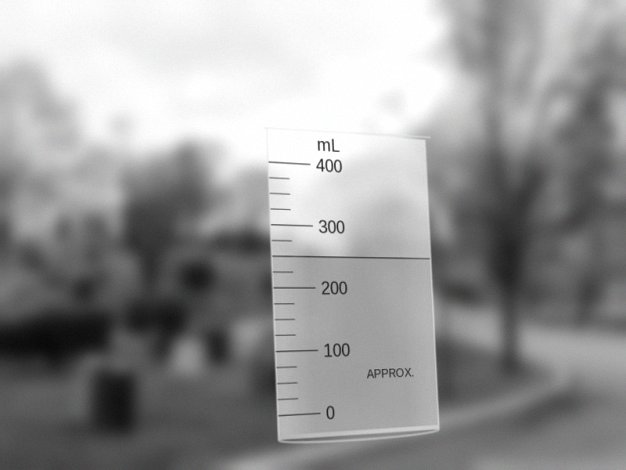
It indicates 250 mL
